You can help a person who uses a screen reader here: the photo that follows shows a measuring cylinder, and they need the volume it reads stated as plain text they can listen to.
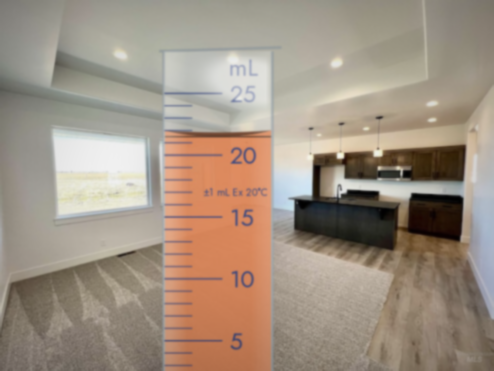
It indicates 21.5 mL
